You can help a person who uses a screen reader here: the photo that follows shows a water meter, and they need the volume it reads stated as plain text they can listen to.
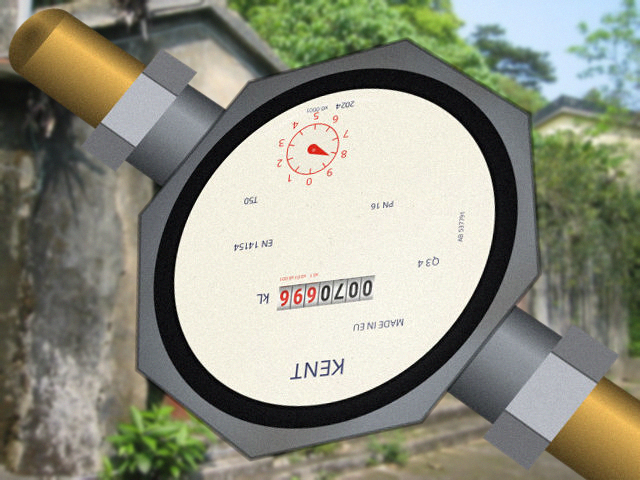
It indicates 70.6968 kL
